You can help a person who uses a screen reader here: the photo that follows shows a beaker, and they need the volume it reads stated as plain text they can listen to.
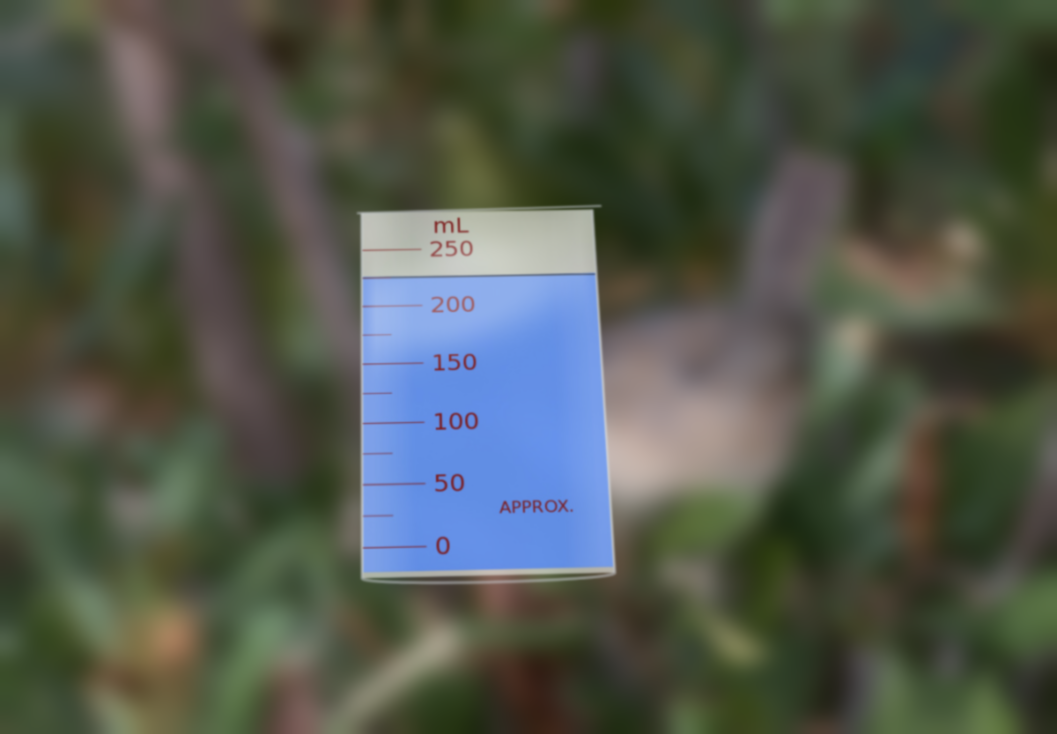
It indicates 225 mL
